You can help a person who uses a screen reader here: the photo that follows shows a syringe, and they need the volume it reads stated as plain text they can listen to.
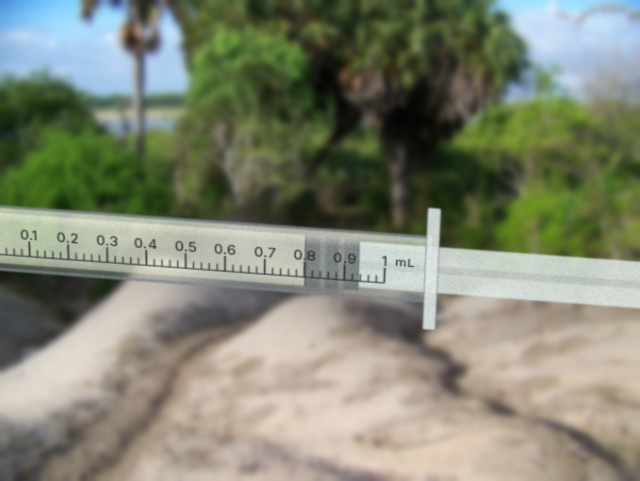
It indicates 0.8 mL
